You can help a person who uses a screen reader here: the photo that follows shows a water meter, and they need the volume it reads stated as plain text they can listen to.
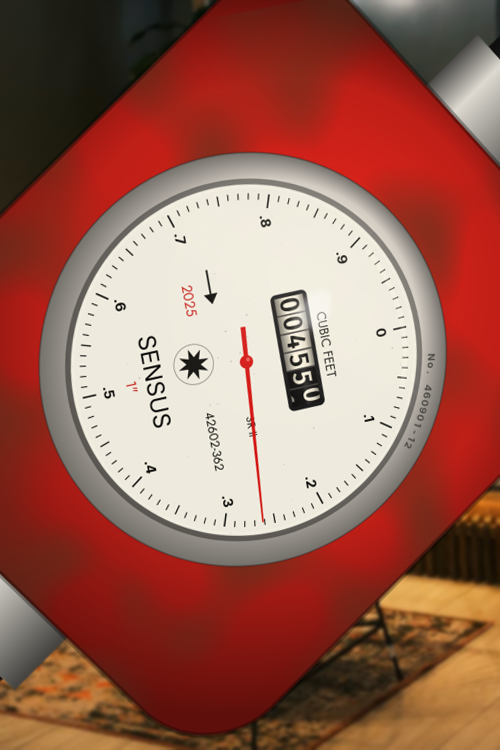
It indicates 4550.26 ft³
